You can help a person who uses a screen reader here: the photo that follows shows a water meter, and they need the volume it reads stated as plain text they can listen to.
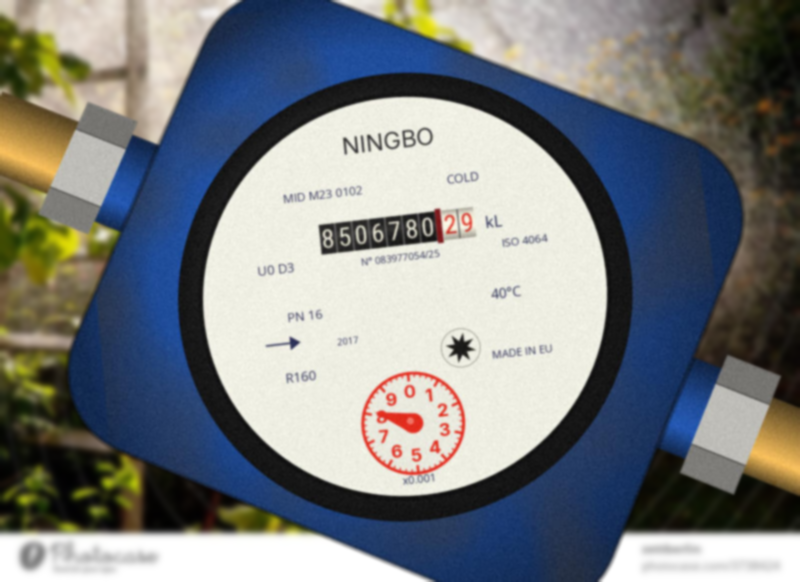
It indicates 8506780.298 kL
